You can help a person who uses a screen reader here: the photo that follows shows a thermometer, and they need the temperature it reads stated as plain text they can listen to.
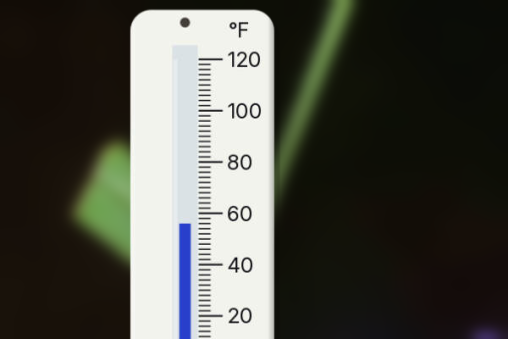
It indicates 56 °F
